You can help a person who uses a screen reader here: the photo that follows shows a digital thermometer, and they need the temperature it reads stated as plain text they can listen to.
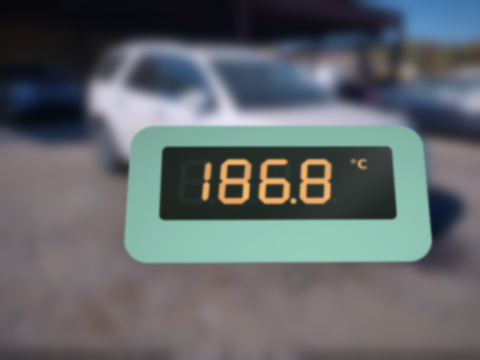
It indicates 186.8 °C
